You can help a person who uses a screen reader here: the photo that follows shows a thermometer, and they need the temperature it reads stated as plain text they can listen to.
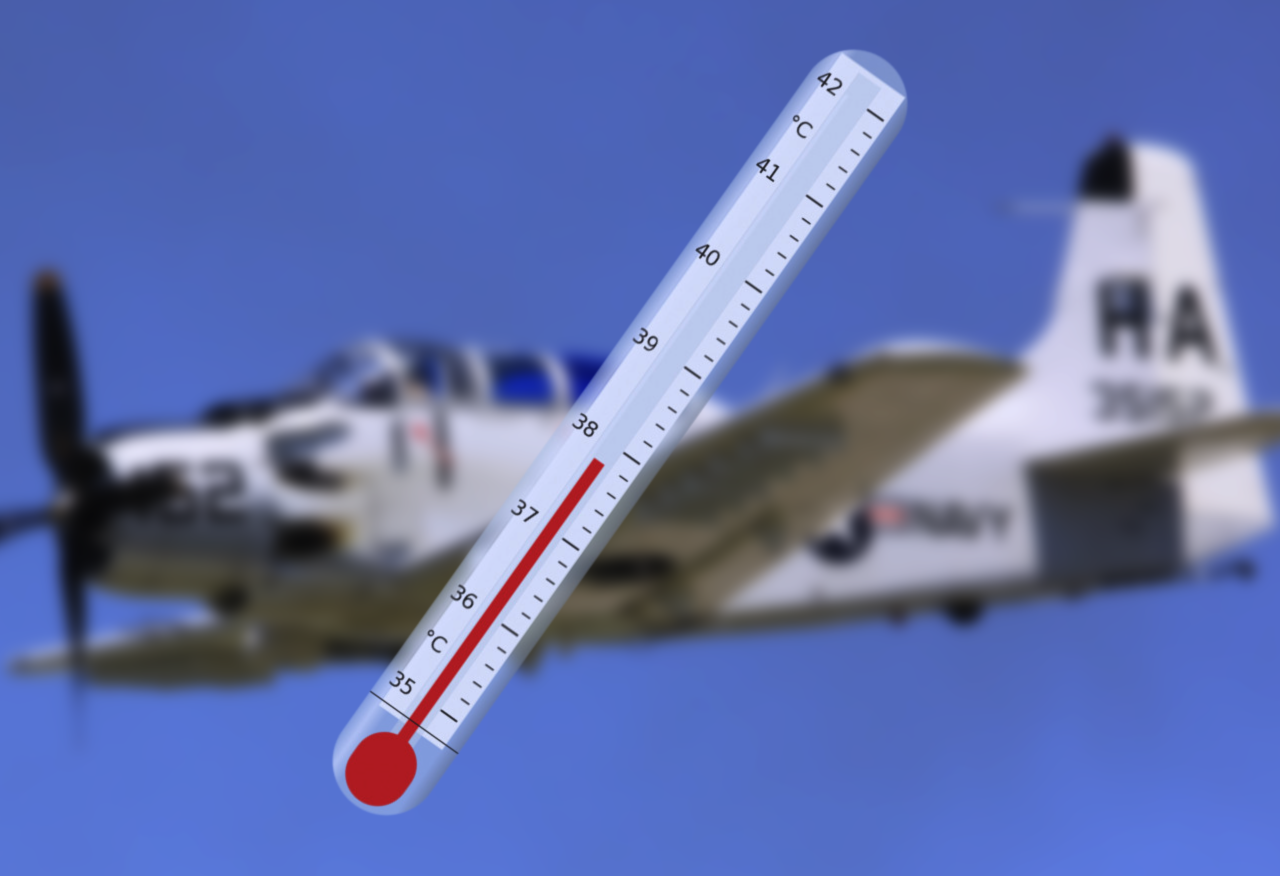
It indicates 37.8 °C
